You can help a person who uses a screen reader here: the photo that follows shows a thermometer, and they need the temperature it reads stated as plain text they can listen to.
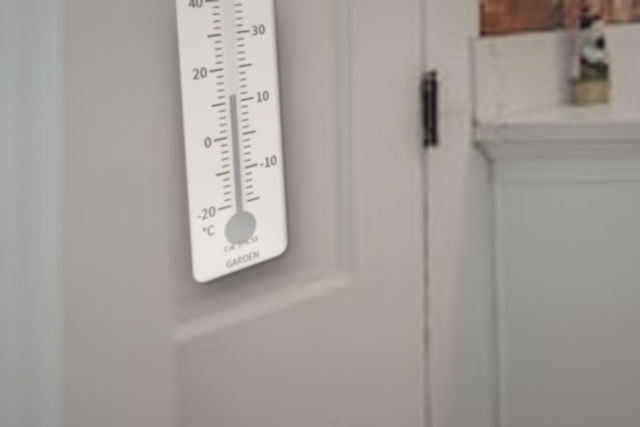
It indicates 12 °C
